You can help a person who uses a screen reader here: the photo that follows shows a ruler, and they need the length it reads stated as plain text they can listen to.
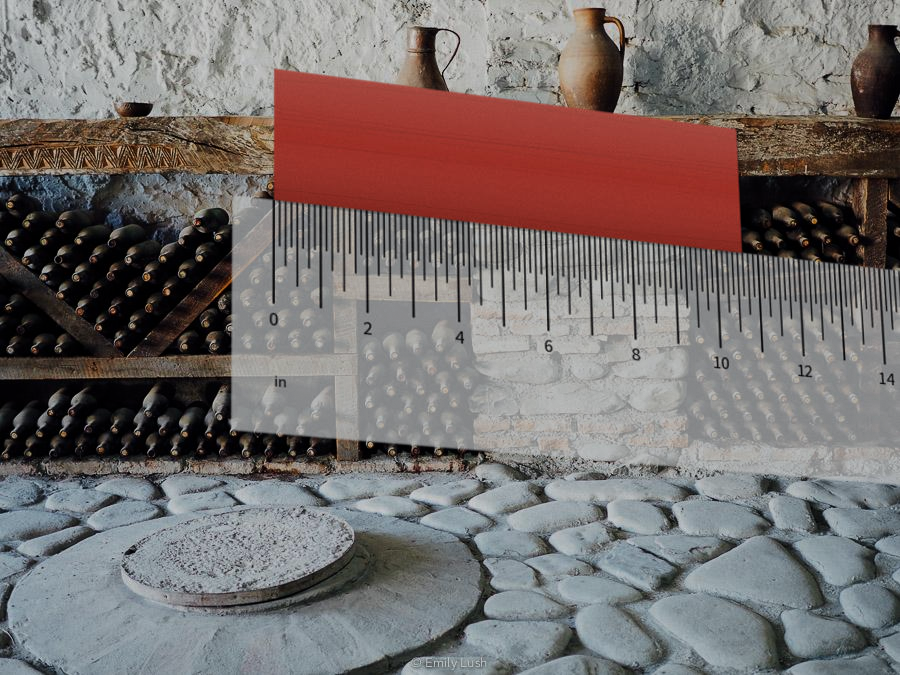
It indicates 10.625 in
